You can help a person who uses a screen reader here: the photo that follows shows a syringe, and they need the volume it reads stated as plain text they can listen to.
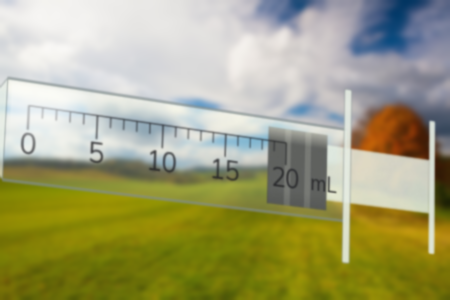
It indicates 18.5 mL
